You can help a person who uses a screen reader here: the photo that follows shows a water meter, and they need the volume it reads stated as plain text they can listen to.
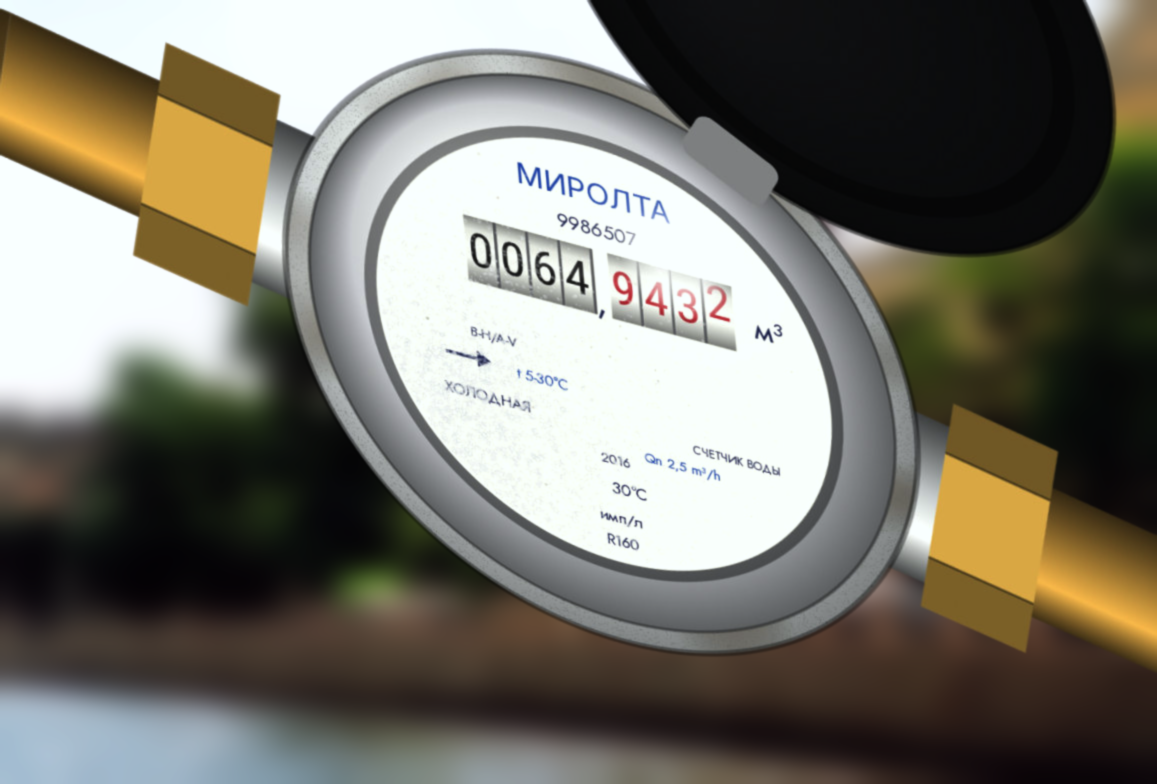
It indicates 64.9432 m³
